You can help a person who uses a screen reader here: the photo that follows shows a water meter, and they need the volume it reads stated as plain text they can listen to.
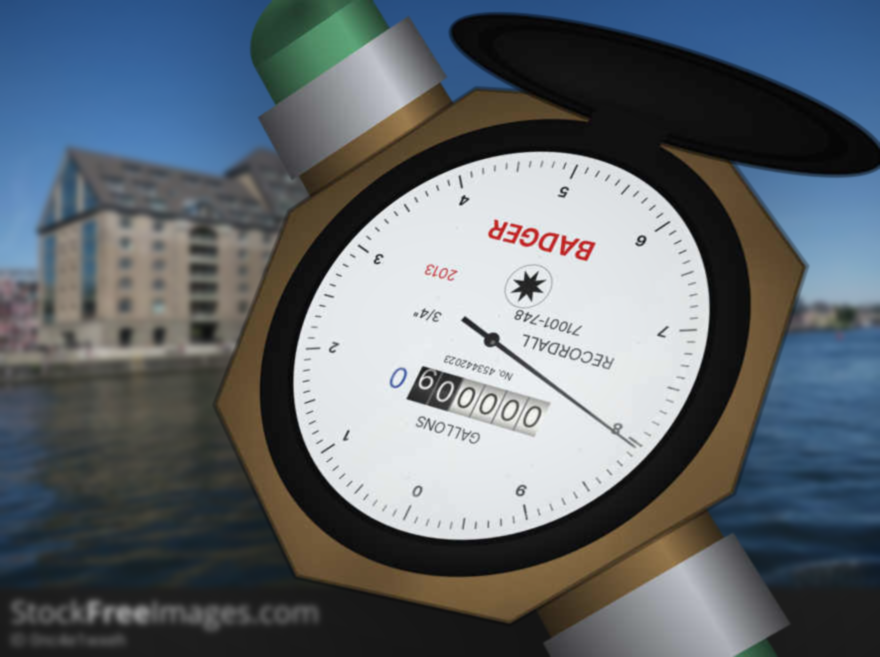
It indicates 88.0 gal
